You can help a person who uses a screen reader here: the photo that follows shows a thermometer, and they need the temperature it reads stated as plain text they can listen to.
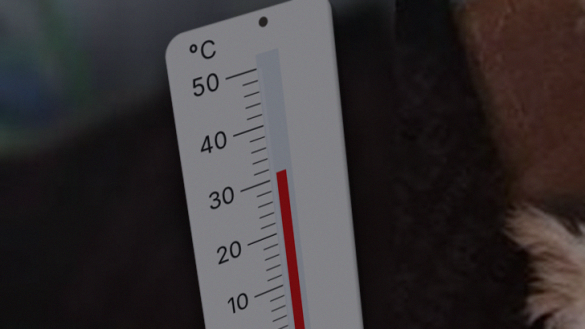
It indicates 31 °C
